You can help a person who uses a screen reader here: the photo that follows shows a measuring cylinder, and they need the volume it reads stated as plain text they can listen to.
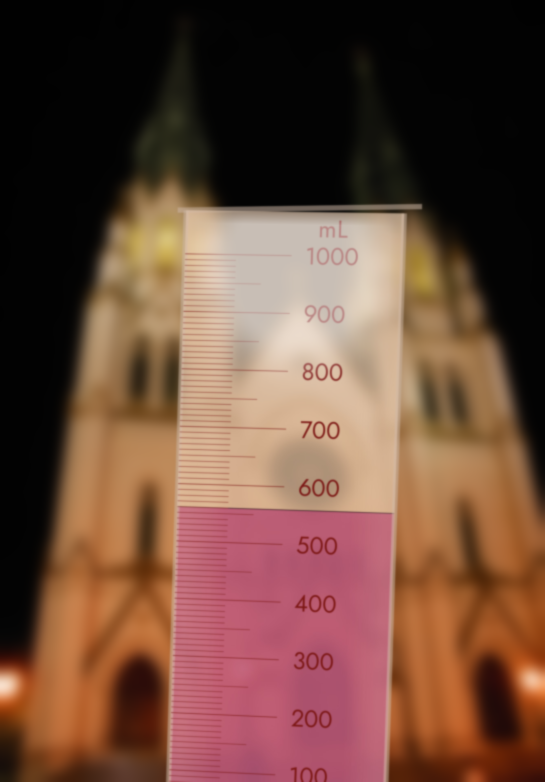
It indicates 560 mL
